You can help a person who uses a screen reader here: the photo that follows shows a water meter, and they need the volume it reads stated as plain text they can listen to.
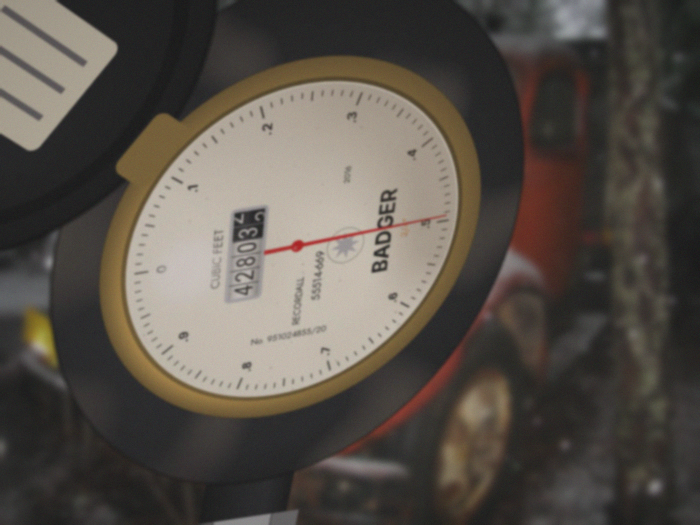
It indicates 428032.49 ft³
